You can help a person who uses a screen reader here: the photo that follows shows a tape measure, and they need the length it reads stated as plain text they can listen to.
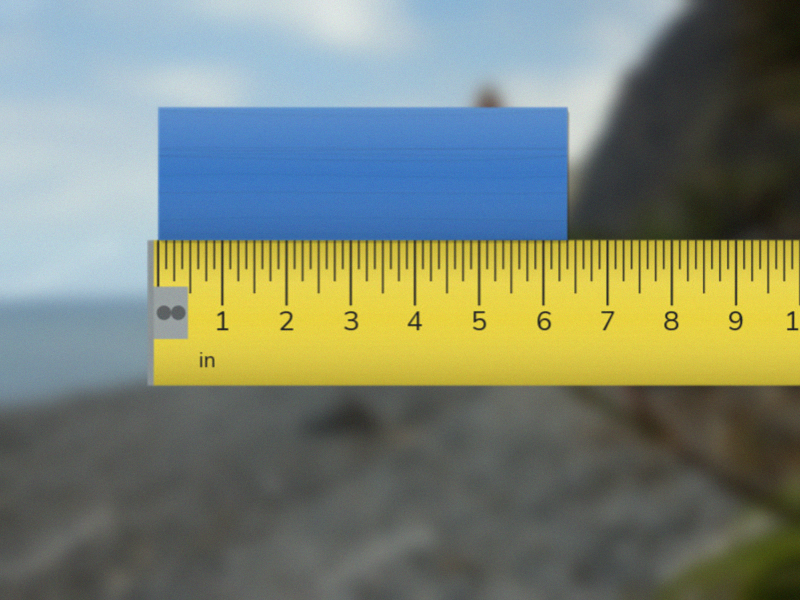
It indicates 6.375 in
